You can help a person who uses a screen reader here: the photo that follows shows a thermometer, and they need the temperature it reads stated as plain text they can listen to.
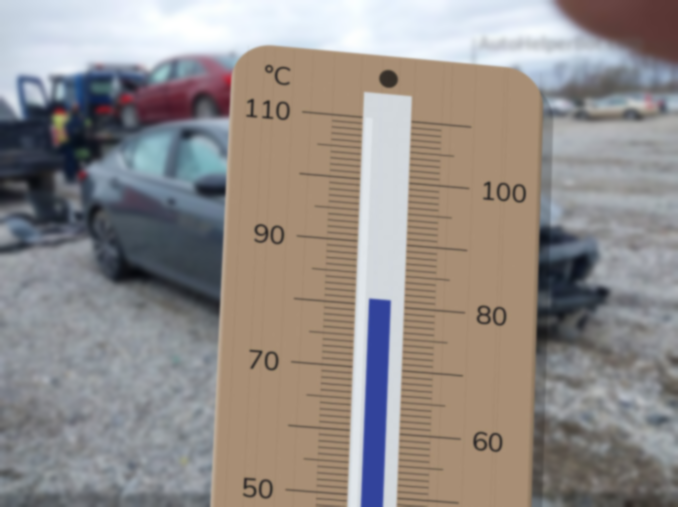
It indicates 81 °C
